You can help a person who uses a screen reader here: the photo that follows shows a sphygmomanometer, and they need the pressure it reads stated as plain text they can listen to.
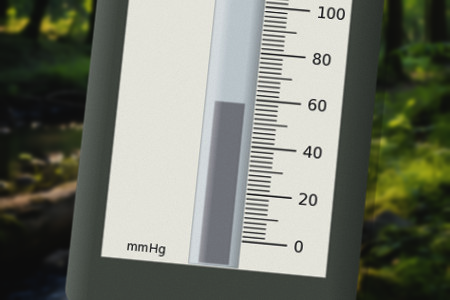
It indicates 58 mmHg
